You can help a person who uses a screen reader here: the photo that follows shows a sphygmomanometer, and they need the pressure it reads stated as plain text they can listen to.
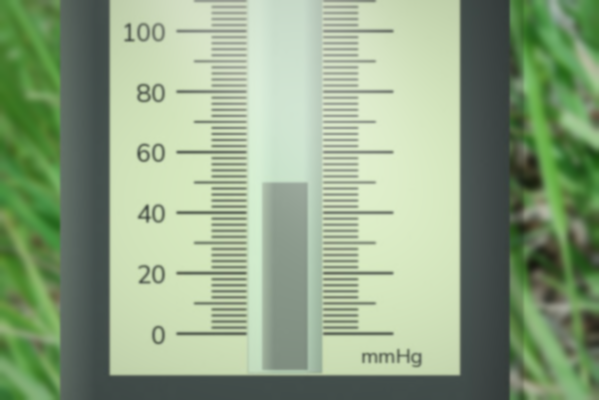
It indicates 50 mmHg
